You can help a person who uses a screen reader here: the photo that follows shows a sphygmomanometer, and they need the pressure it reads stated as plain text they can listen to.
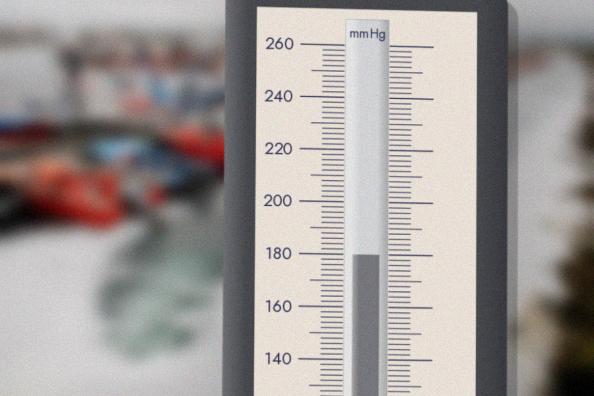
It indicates 180 mmHg
